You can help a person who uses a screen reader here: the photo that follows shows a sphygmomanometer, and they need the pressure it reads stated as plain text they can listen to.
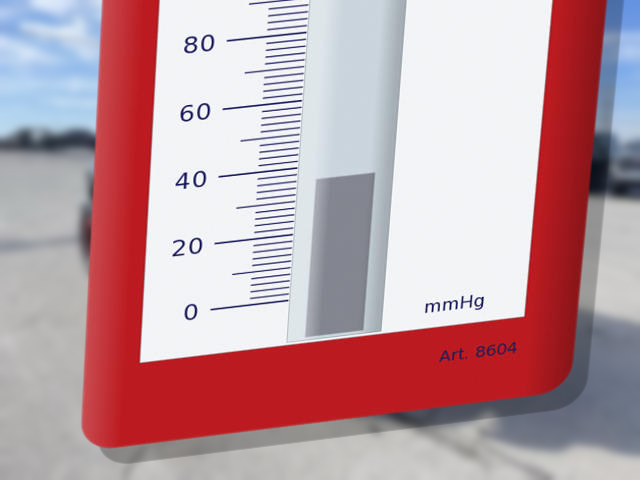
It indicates 36 mmHg
